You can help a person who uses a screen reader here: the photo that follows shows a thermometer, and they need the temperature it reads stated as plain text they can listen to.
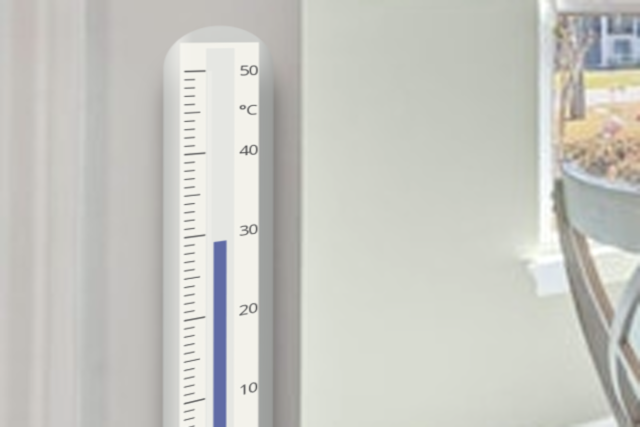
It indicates 29 °C
